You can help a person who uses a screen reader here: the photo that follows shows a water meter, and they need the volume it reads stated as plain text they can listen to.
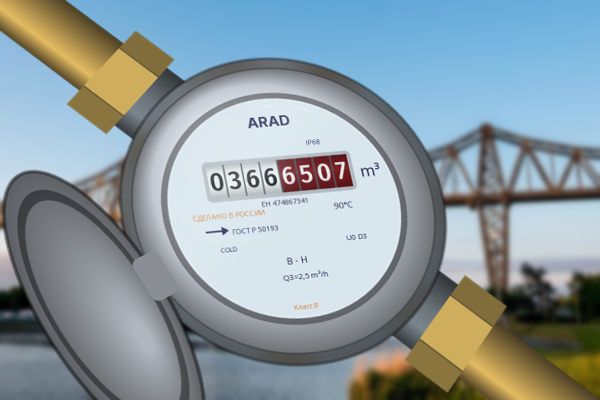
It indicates 366.6507 m³
